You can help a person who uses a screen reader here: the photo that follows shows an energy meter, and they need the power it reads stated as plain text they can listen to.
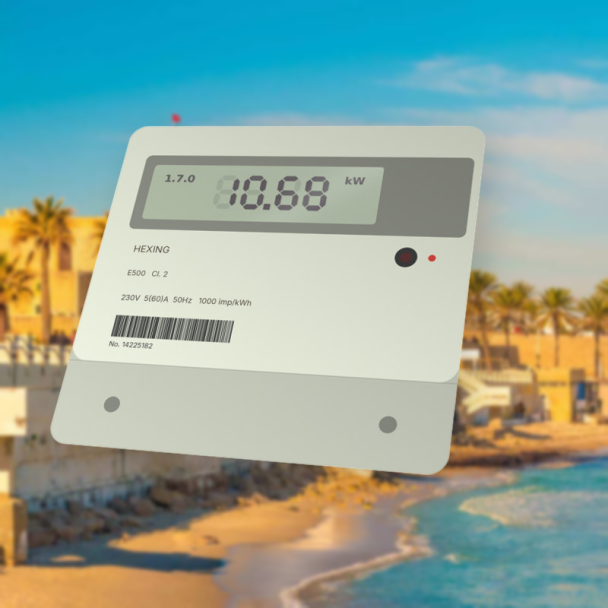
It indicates 10.68 kW
